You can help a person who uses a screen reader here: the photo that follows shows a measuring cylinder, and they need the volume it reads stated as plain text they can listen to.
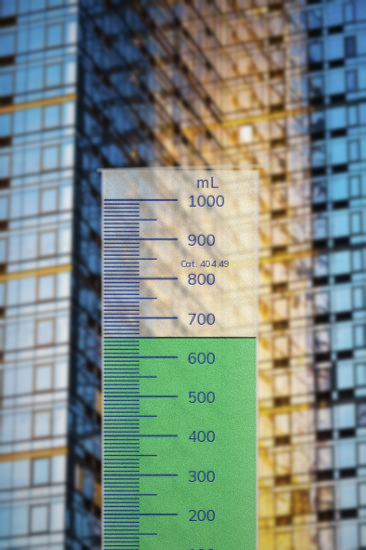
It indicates 650 mL
